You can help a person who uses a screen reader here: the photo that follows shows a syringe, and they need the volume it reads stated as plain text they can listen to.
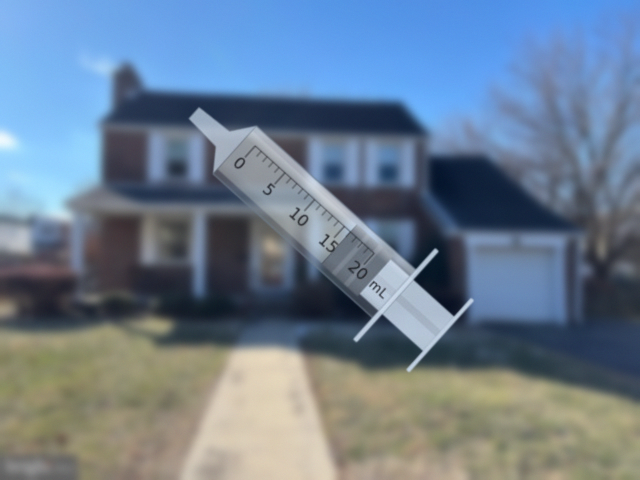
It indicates 16 mL
